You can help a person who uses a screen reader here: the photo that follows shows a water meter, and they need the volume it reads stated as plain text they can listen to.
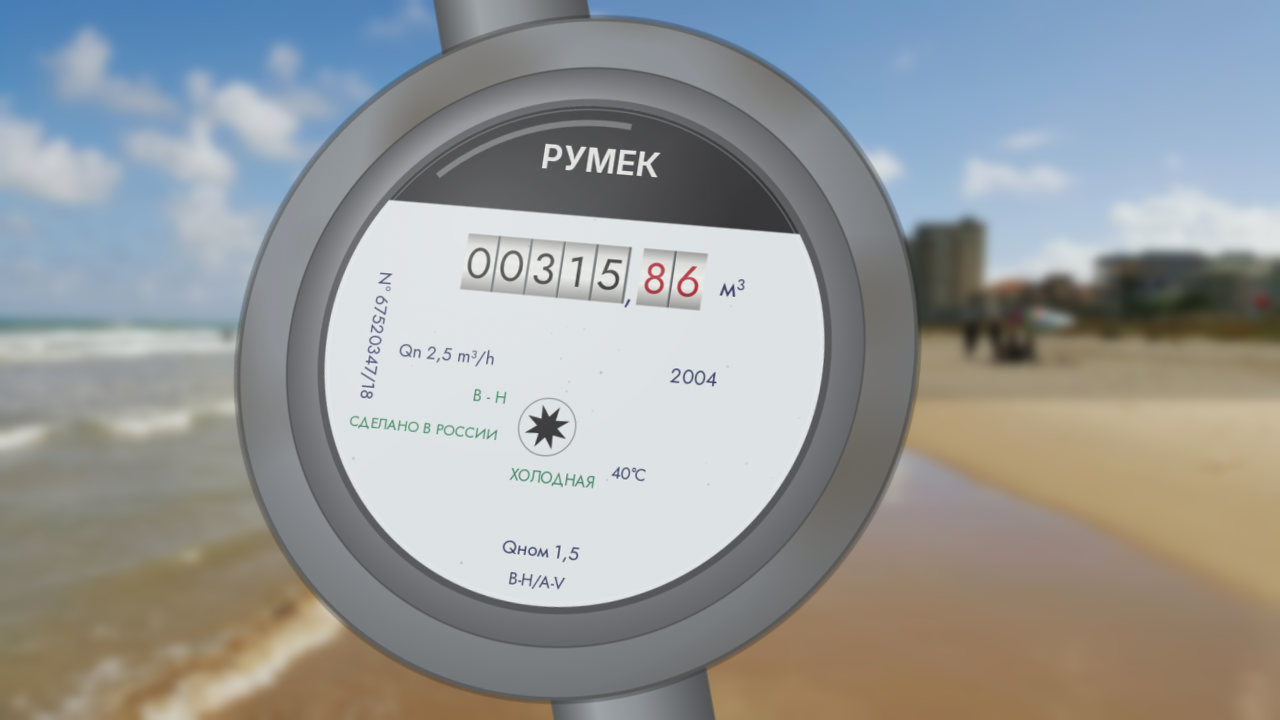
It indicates 315.86 m³
